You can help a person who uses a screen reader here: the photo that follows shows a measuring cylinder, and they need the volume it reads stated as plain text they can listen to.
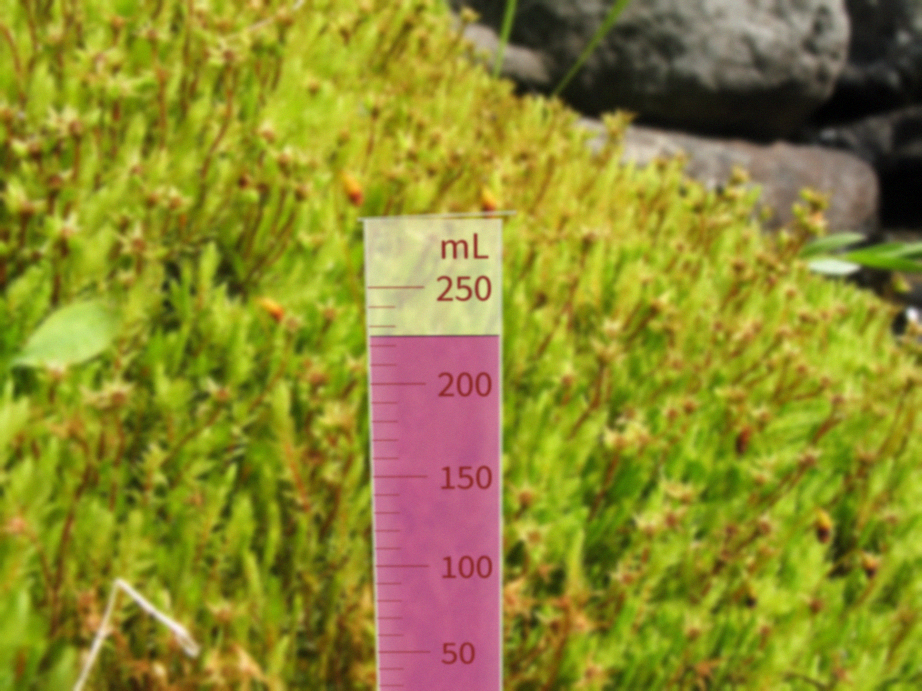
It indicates 225 mL
